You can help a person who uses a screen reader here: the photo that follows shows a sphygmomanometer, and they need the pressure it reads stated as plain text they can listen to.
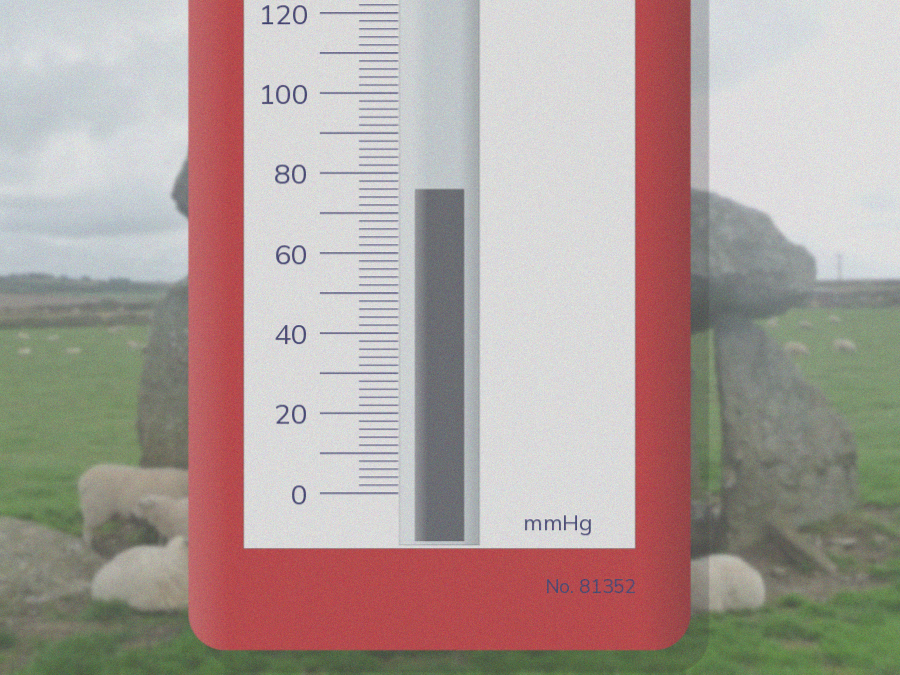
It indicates 76 mmHg
